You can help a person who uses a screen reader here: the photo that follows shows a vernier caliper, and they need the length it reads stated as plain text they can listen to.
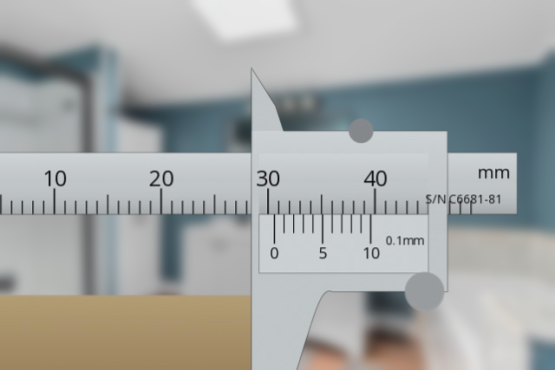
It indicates 30.6 mm
